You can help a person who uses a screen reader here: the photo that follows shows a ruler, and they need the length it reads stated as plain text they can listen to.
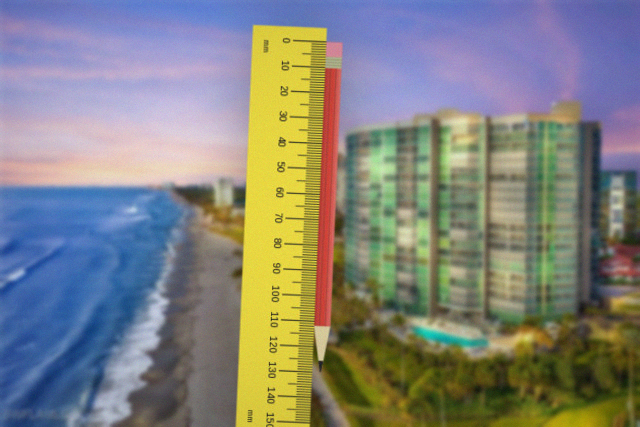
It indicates 130 mm
